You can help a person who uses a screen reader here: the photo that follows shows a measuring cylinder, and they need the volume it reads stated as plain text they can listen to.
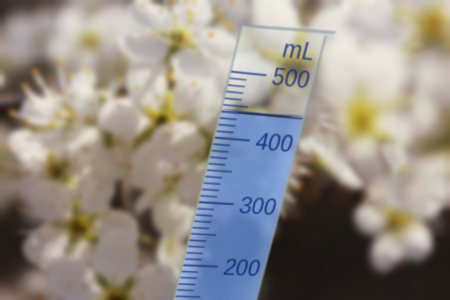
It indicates 440 mL
